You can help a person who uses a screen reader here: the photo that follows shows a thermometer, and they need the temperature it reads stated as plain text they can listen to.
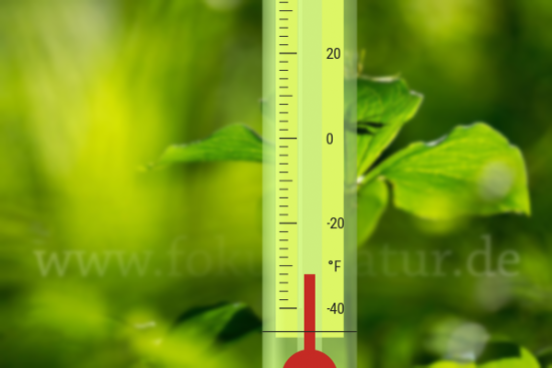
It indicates -32 °F
